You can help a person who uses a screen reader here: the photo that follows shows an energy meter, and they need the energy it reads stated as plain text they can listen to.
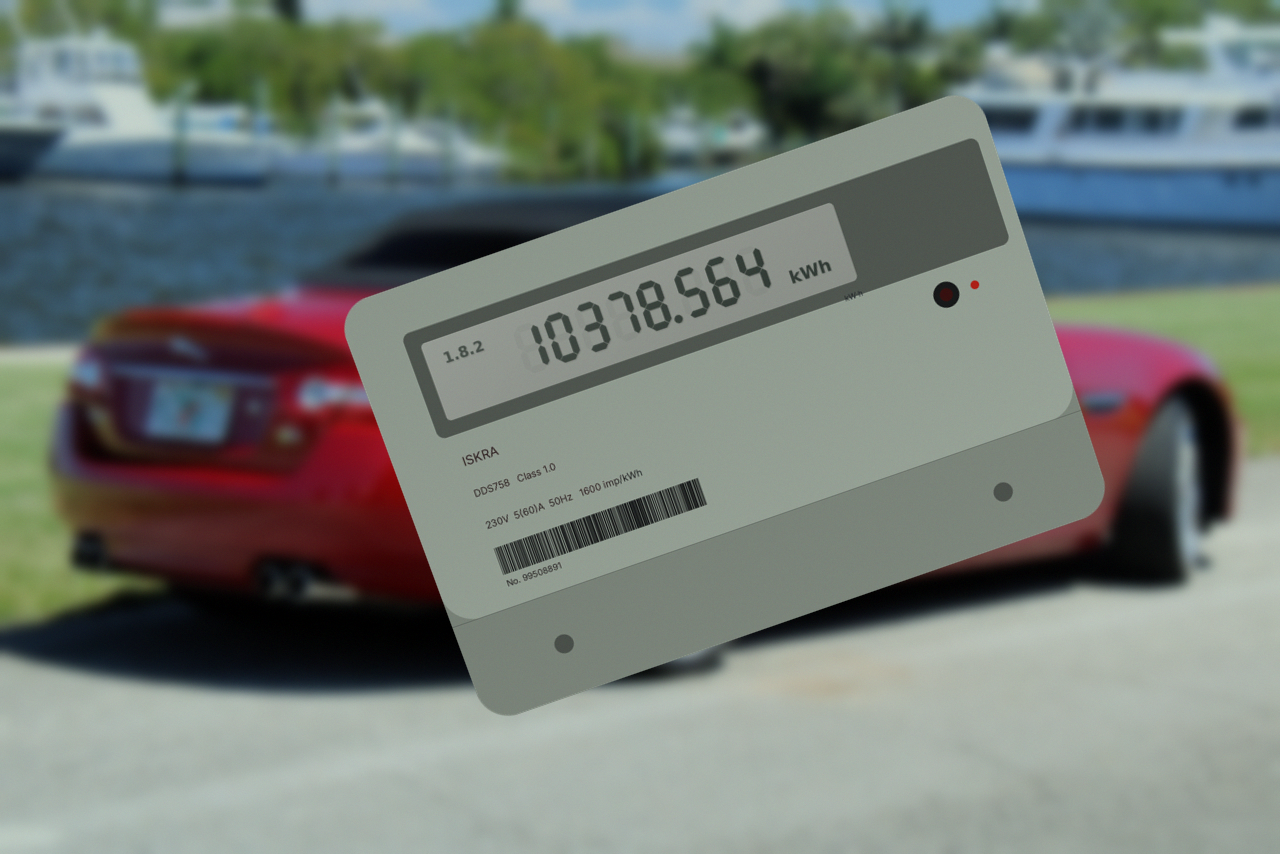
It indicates 10378.564 kWh
